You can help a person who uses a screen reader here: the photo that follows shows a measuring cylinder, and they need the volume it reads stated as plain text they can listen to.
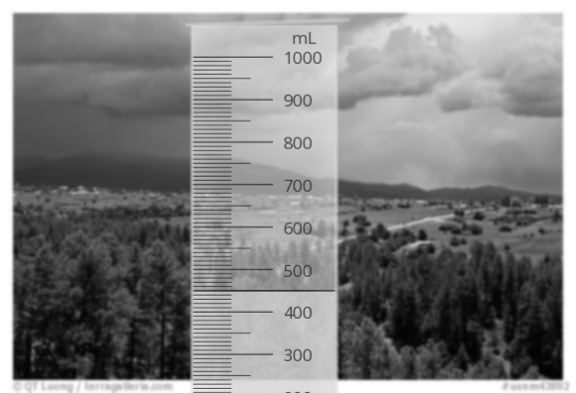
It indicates 450 mL
